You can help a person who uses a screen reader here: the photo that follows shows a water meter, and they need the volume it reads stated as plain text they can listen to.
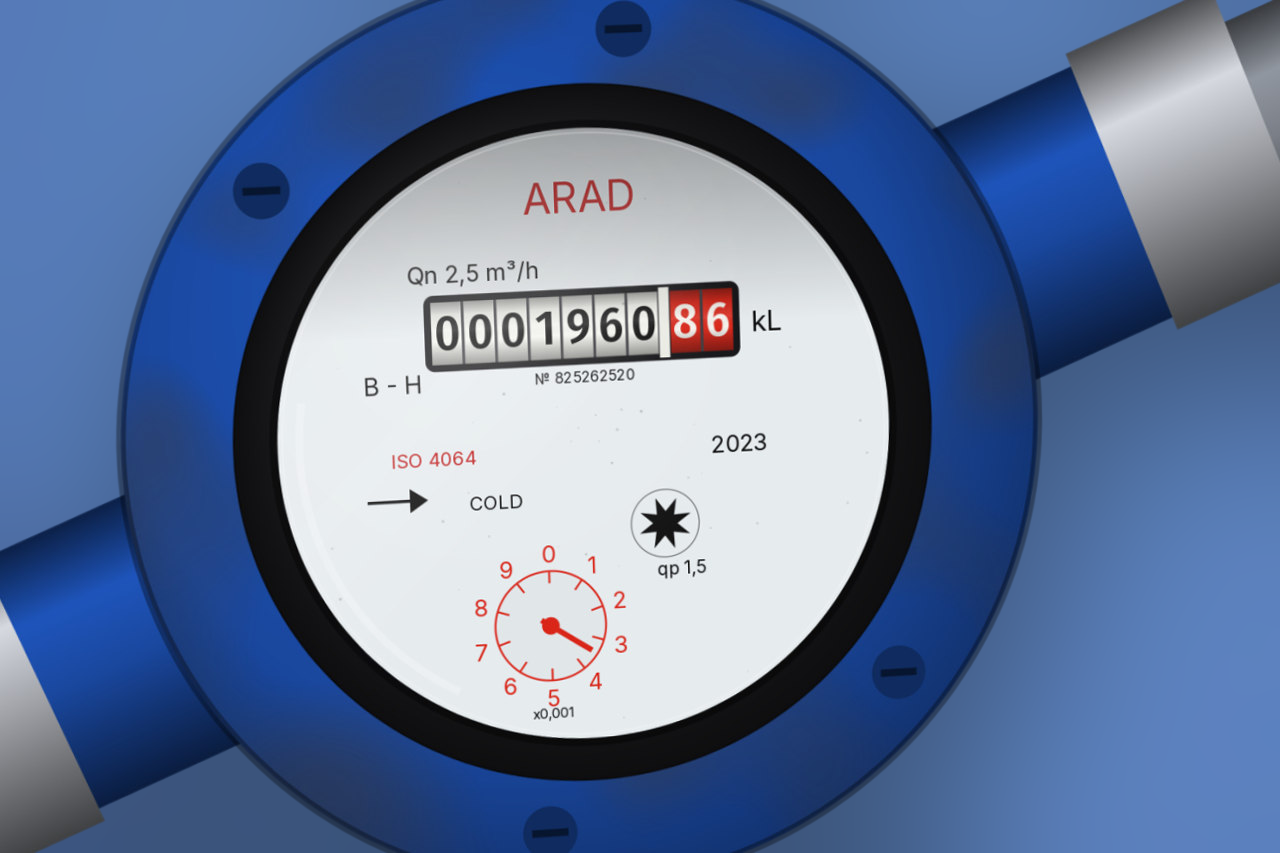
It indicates 1960.863 kL
